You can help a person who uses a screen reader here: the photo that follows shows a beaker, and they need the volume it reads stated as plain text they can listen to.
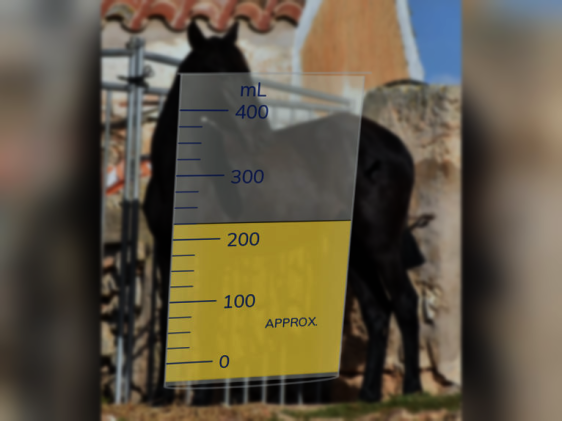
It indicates 225 mL
